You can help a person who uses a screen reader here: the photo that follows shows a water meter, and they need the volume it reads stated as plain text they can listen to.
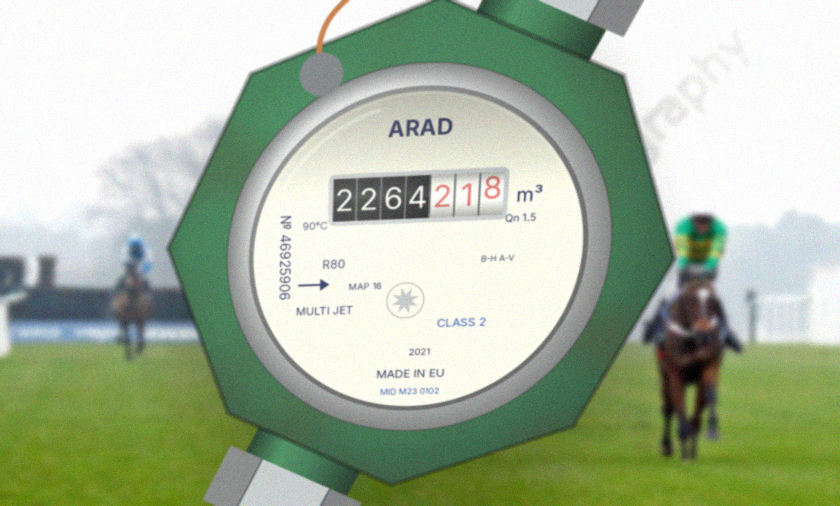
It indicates 2264.218 m³
